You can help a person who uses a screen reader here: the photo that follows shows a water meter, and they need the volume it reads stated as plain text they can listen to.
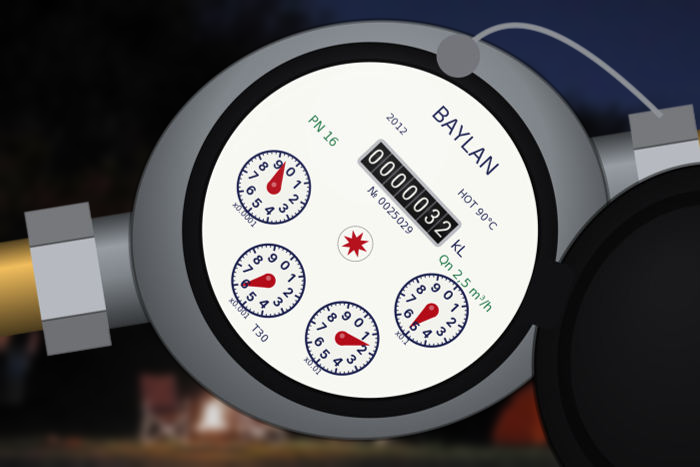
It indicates 32.5159 kL
